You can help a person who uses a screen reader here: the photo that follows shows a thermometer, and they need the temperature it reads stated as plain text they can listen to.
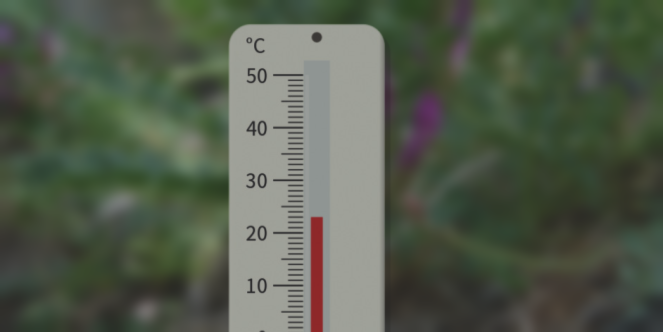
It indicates 23 °C
